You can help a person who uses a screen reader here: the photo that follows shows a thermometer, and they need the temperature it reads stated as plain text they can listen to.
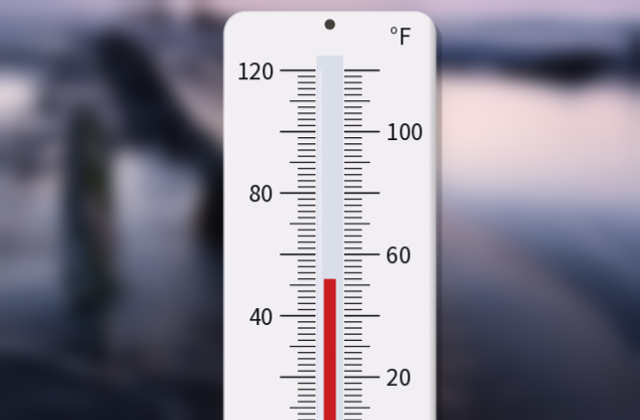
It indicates 52 °F
